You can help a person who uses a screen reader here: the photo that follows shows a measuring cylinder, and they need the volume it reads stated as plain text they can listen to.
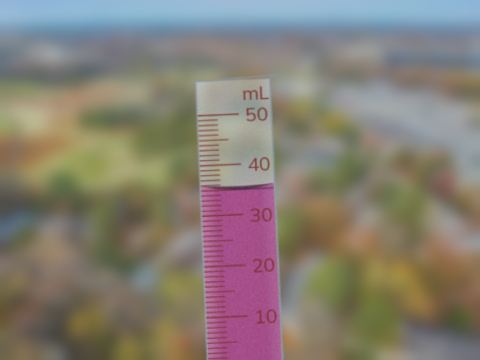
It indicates 35 mL
